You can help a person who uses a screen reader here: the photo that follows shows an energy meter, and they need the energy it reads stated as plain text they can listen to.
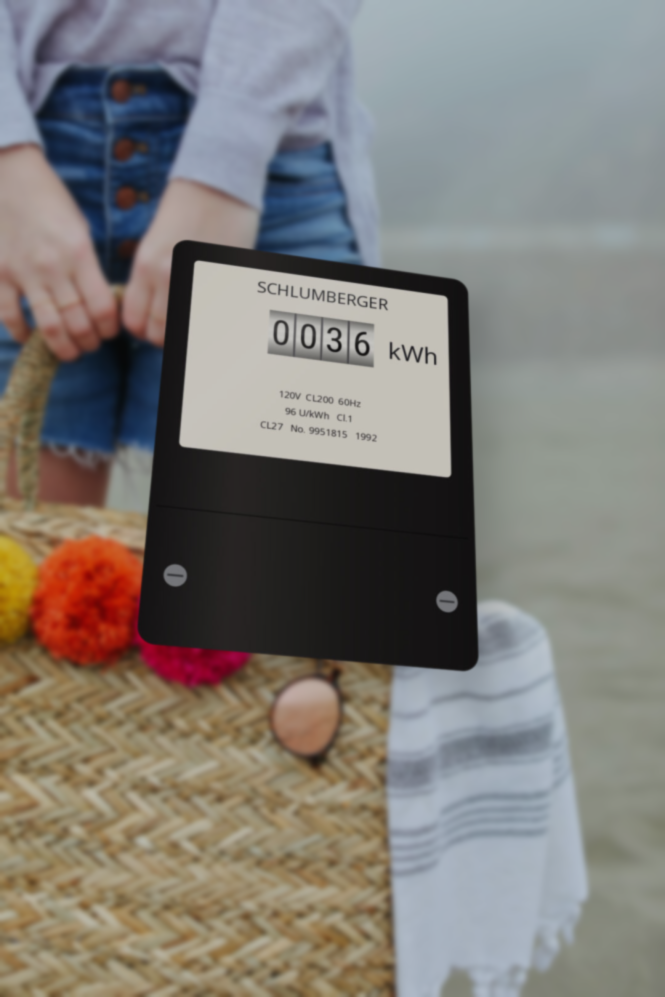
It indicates 36 kWh
